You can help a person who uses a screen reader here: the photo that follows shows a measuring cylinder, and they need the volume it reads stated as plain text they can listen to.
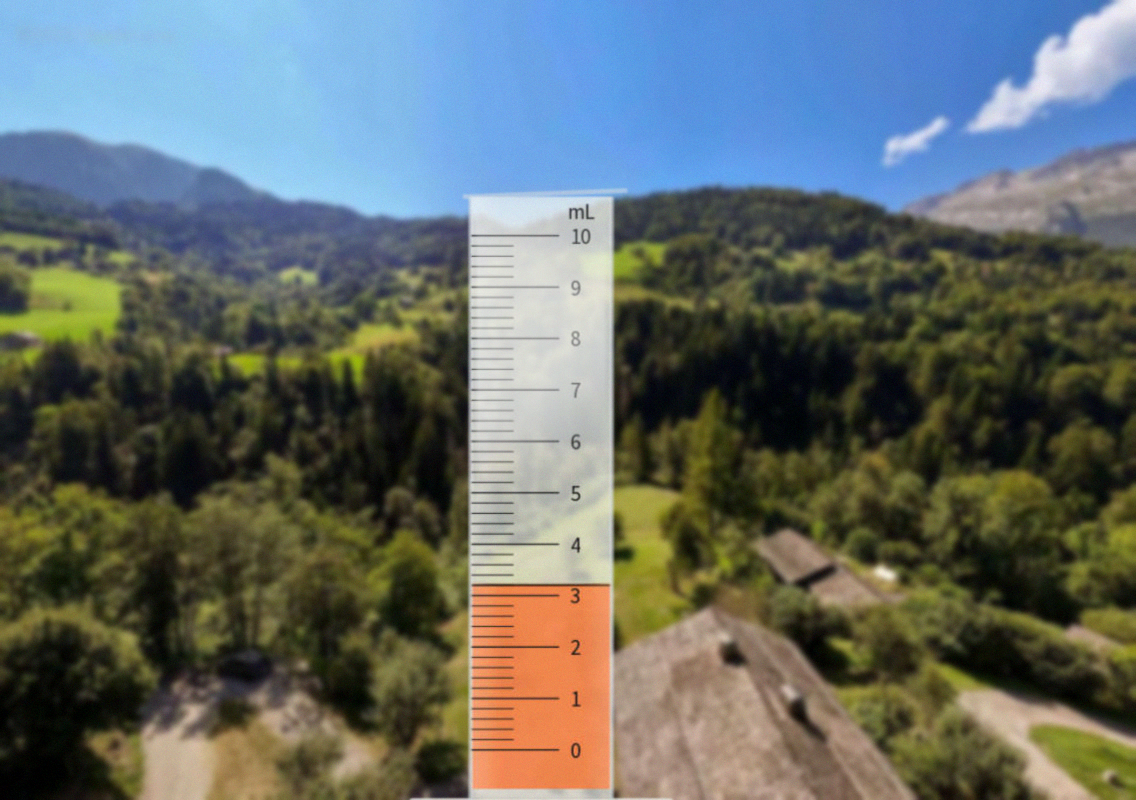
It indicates 3.2 mL
